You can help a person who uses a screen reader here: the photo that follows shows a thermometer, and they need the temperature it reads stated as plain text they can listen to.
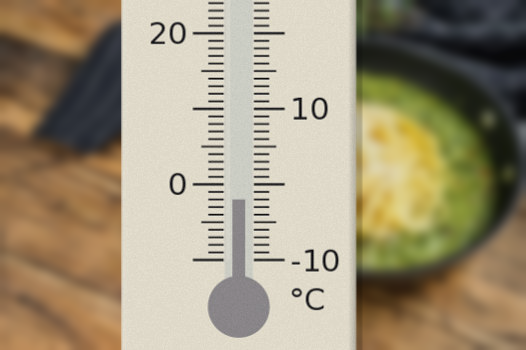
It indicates -2 °C
